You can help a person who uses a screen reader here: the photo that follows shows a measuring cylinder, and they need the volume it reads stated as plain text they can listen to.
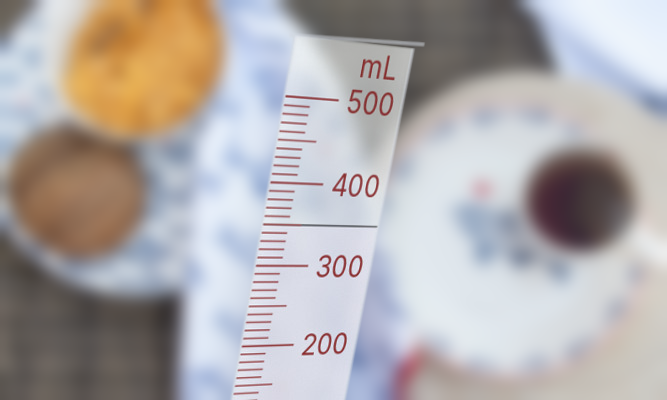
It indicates 350 mL
